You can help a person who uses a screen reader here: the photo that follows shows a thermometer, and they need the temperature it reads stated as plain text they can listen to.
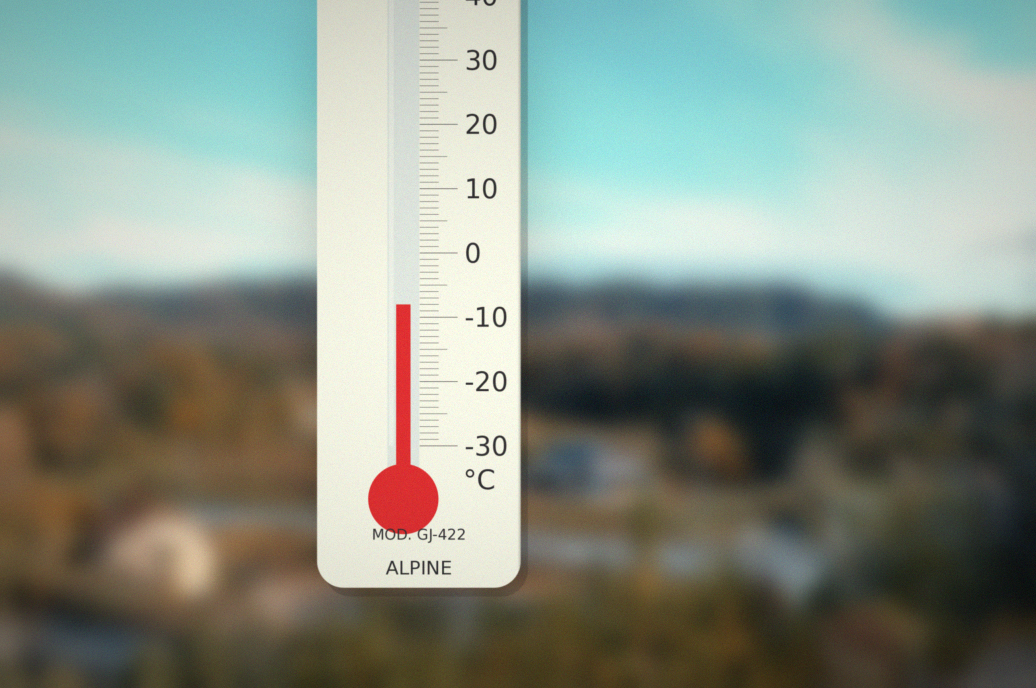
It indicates -8 °C
